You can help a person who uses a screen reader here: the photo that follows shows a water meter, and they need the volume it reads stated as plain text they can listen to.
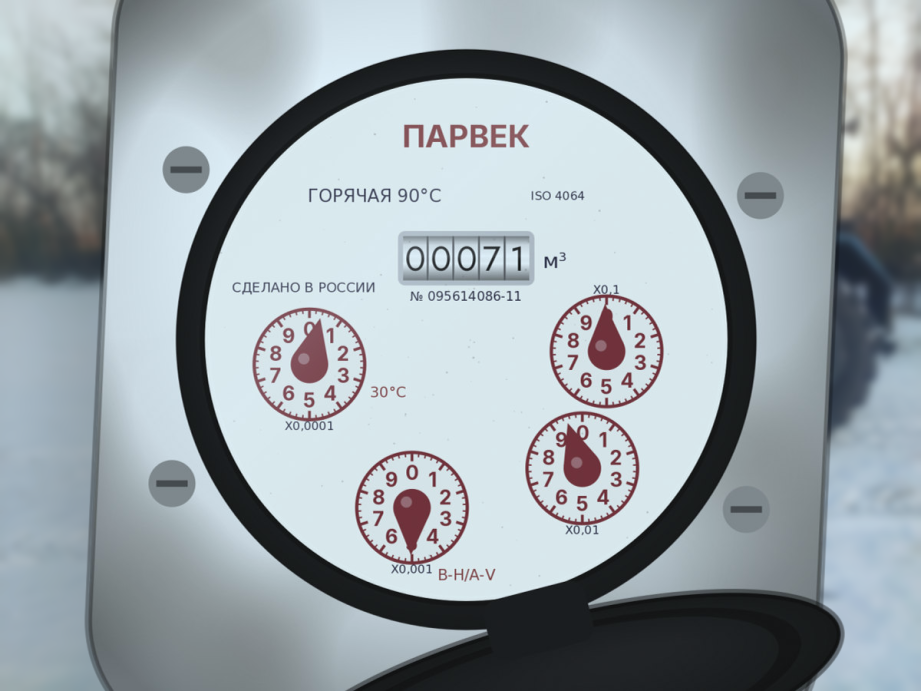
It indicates 70.9950 m³
